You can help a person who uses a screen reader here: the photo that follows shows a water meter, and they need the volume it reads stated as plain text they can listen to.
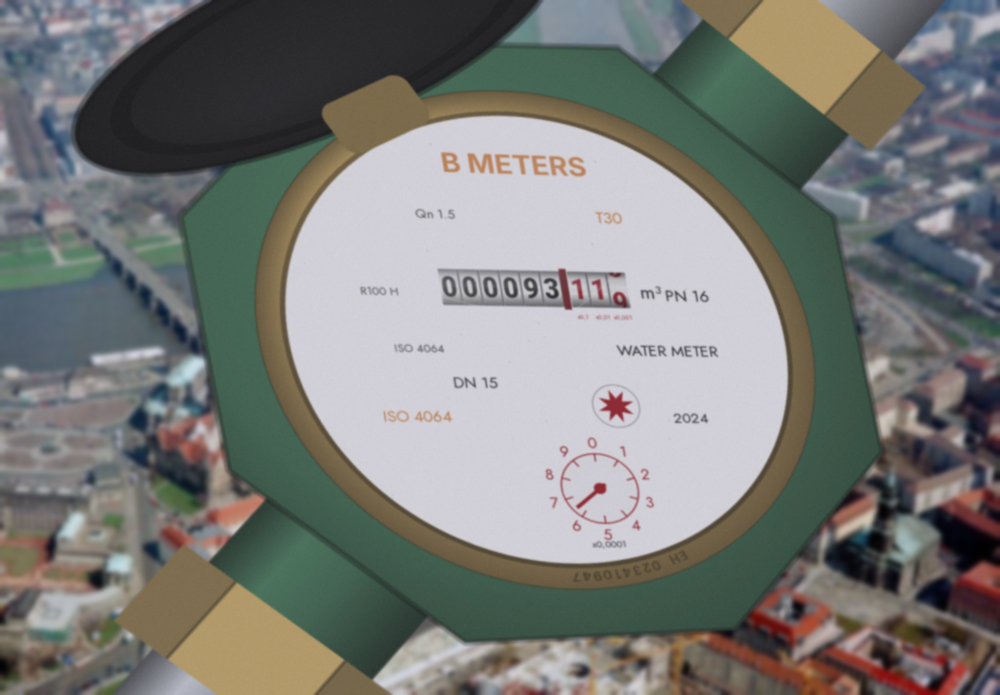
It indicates 93.1186 m³
